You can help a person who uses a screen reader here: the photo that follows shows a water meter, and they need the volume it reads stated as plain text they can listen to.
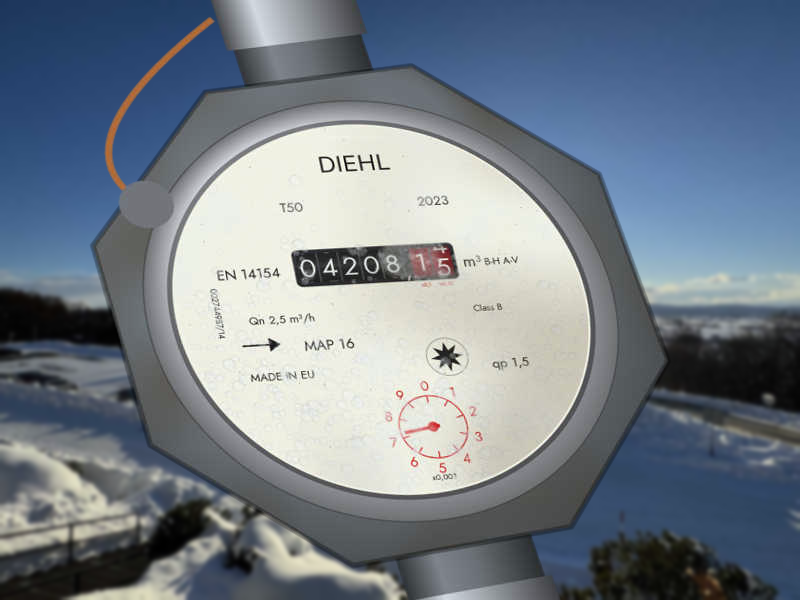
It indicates 4208.147 m³
